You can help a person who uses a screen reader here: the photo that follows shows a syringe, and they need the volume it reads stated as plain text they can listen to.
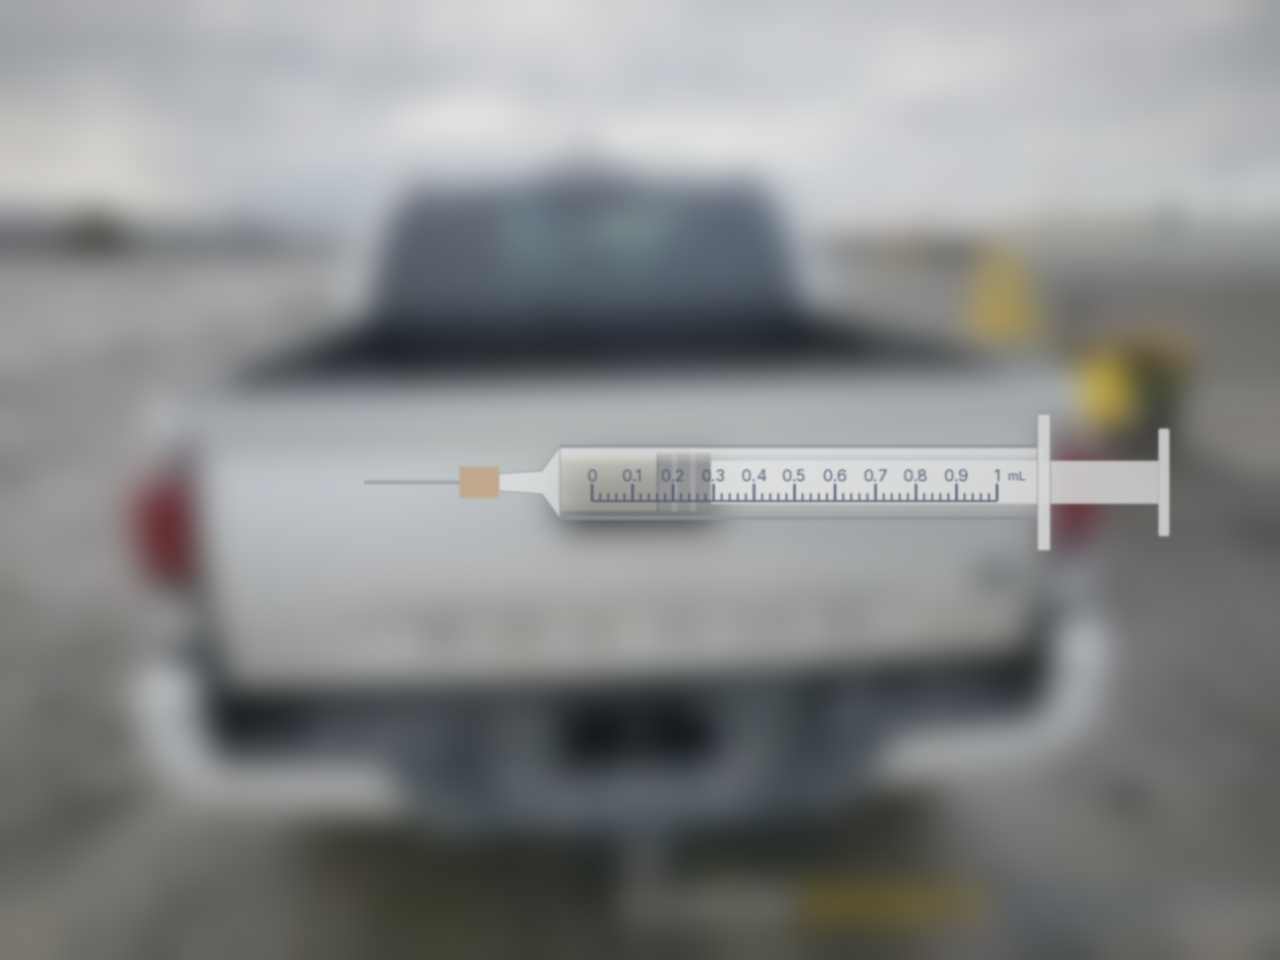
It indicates 0.16 mL
